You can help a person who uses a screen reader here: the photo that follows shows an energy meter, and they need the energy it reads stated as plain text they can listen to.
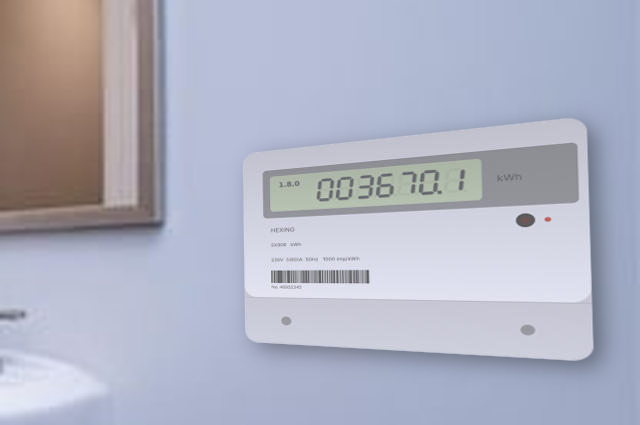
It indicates 3670.1 kWh
